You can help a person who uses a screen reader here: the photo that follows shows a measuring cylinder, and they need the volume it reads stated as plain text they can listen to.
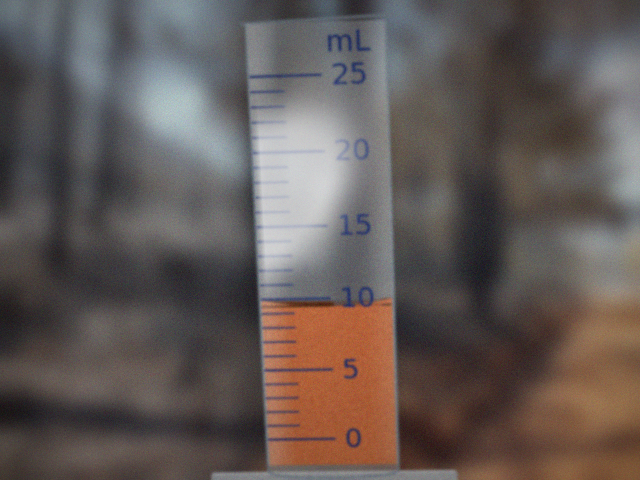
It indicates 9.5 mL
